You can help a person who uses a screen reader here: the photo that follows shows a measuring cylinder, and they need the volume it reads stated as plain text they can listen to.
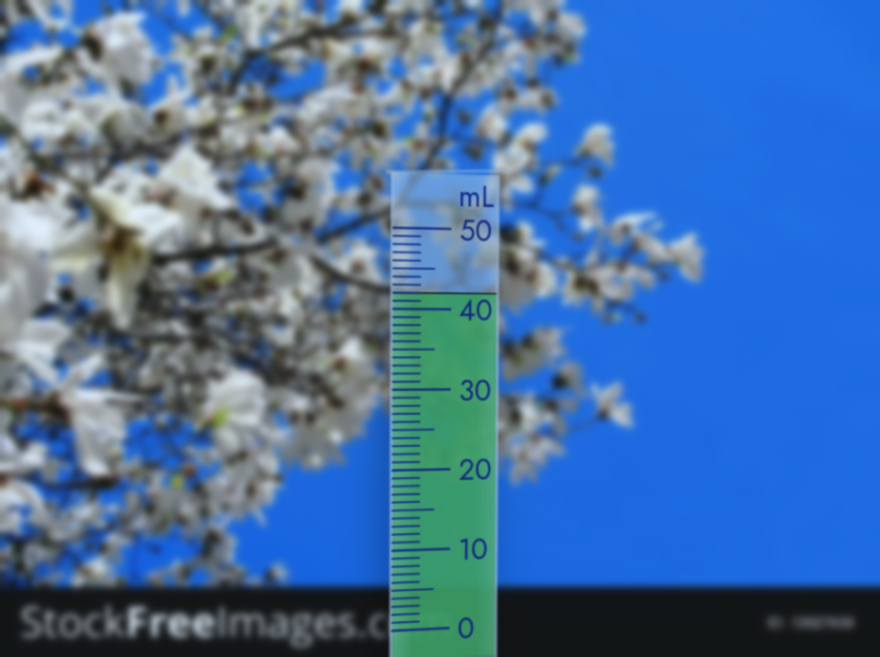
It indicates 42 mL
